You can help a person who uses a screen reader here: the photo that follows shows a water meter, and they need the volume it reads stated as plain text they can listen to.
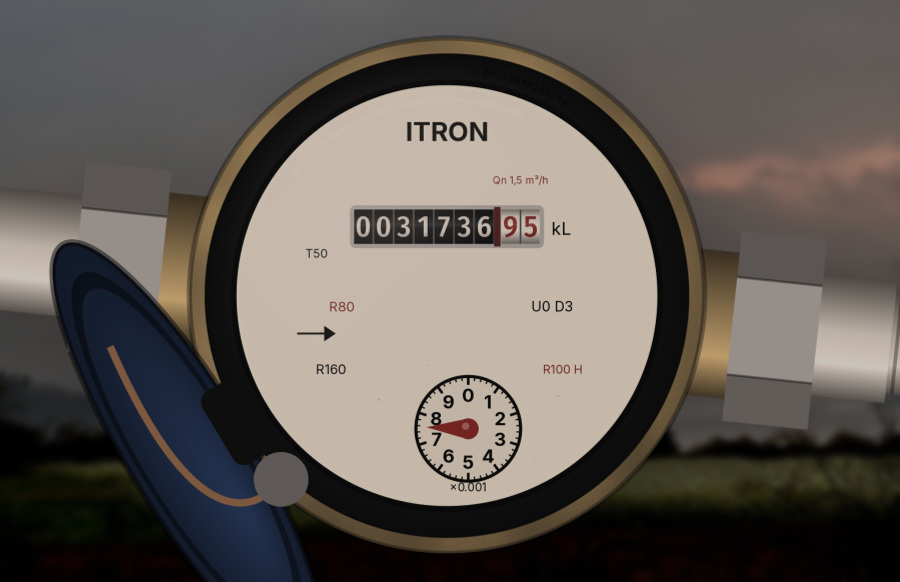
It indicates 31736.957 kL
